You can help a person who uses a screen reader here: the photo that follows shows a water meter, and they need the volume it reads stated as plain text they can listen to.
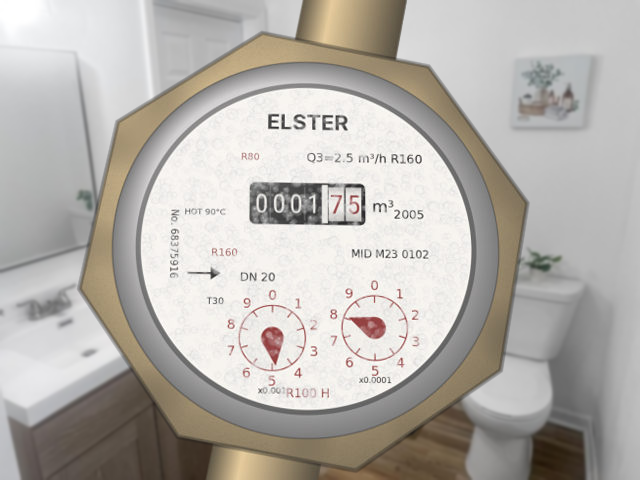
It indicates 1.7548 m³
